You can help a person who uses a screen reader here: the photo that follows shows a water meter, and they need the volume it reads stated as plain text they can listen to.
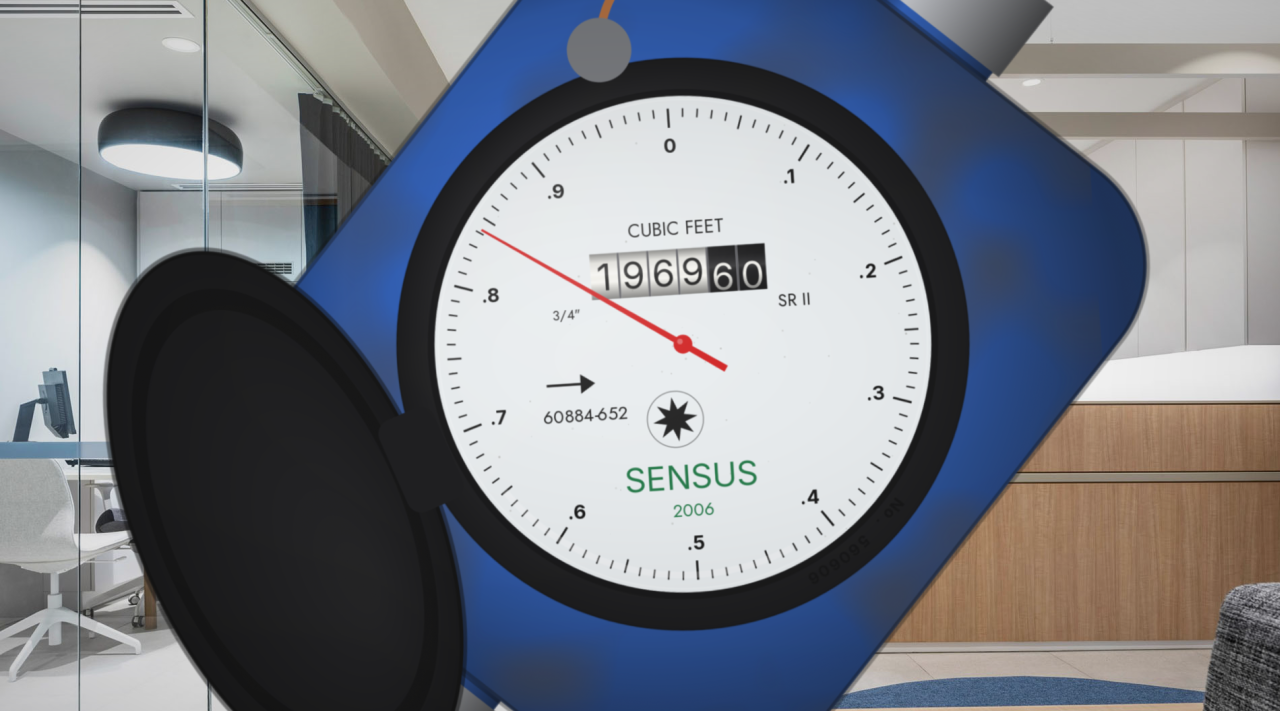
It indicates 196959.84 ft³
